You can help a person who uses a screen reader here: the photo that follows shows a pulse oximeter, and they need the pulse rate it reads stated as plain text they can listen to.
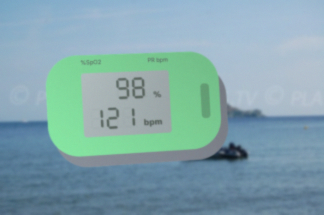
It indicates 121 bpm
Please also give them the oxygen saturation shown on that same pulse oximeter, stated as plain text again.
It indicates 98 %
